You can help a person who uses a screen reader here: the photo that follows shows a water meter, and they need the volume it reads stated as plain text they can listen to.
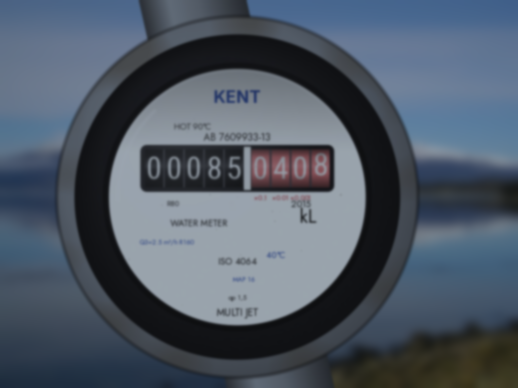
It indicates 85.0408 kL
